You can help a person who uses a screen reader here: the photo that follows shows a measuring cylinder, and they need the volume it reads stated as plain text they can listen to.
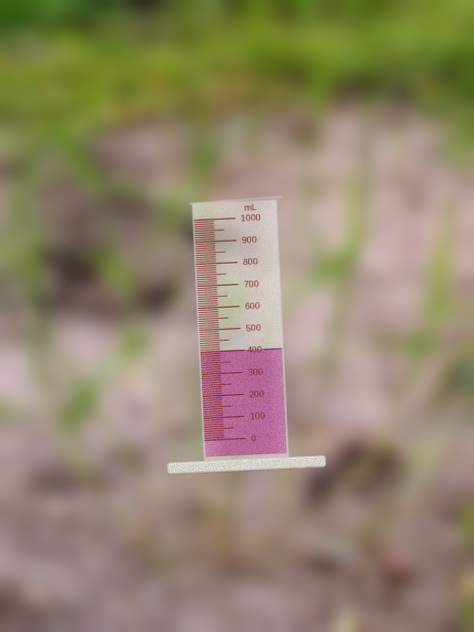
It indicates 400 mL
